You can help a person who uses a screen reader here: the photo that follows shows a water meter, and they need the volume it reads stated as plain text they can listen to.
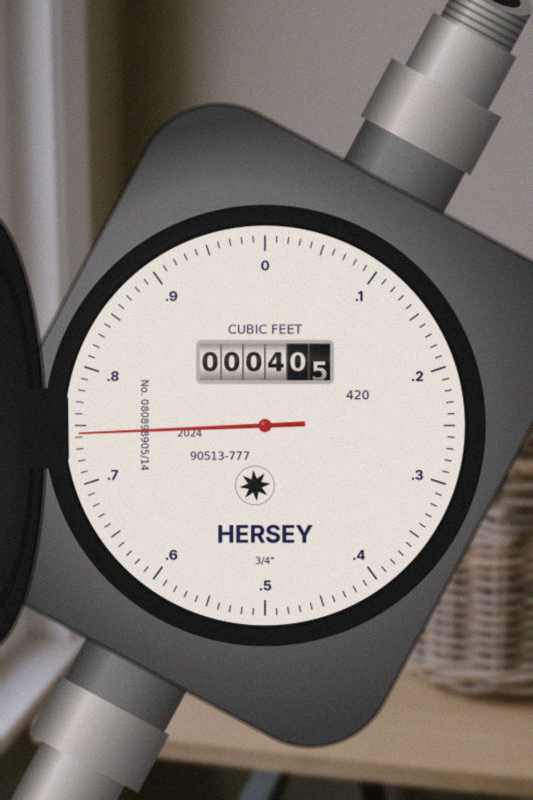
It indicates 404.74 ft³
